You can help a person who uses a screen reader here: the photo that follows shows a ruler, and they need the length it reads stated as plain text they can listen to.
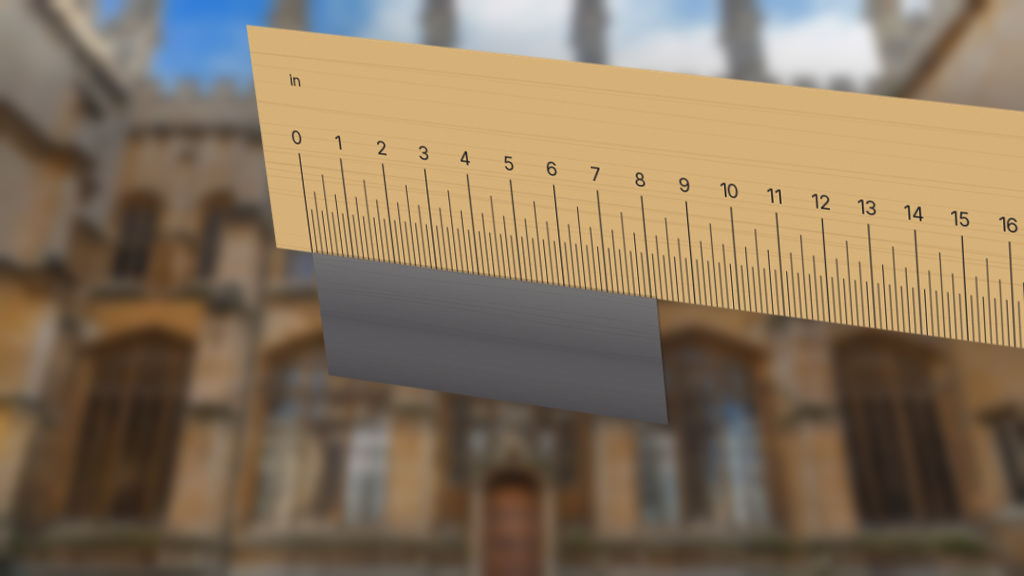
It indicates 8.125 in
